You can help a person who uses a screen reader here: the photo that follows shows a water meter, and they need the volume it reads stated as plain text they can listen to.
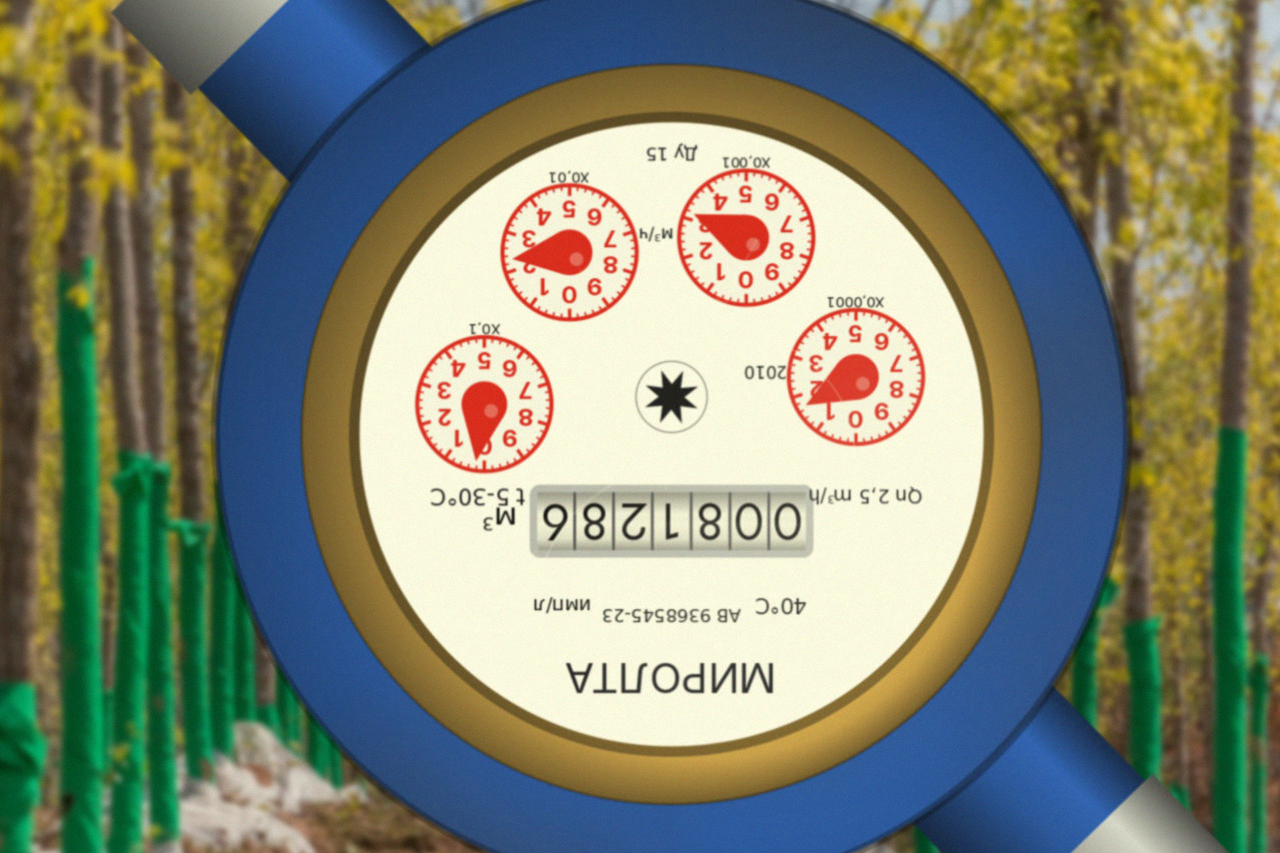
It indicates 81286.0231 m³
